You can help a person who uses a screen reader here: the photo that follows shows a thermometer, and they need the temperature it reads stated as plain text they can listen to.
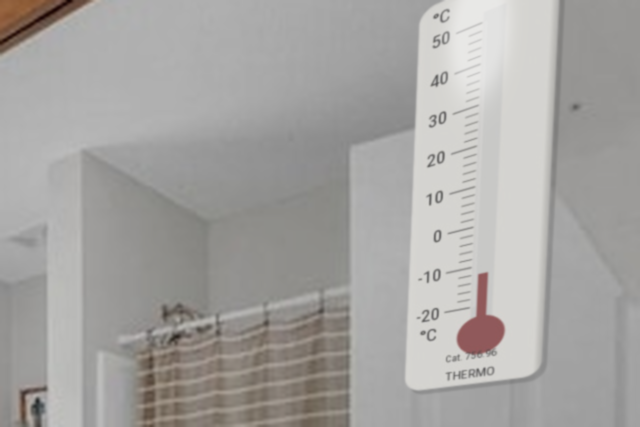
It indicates -12 °C
